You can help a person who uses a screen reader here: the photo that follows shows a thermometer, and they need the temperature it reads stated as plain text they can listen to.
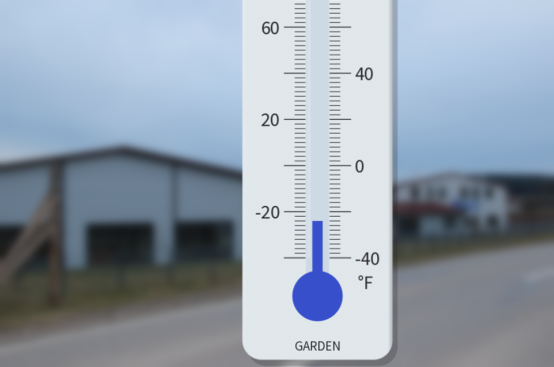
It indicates -24 °F
